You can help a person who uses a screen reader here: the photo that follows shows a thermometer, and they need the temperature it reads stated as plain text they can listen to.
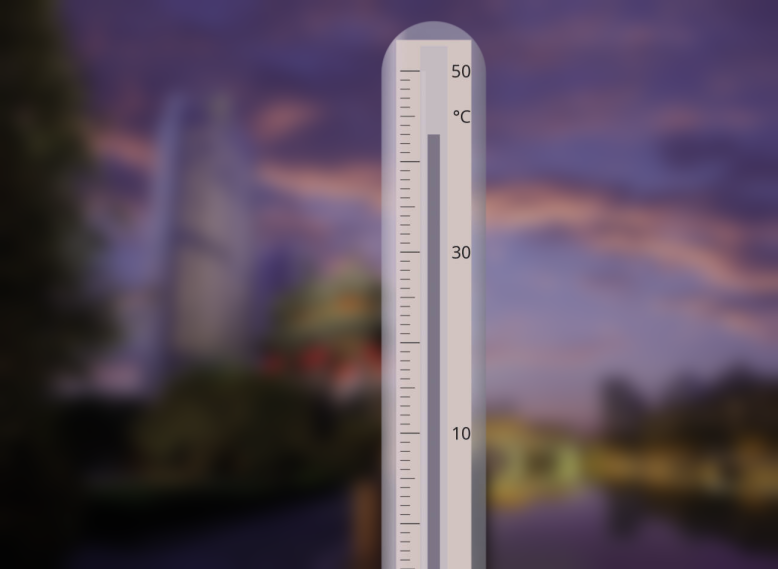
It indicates 43 °C
